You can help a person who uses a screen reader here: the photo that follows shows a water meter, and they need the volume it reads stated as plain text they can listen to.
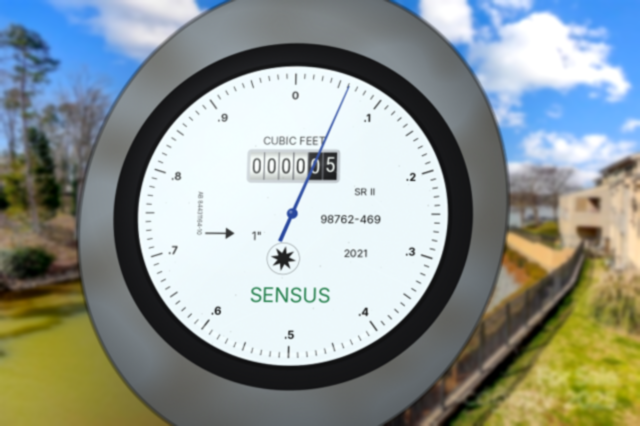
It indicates 5.06 ft³
